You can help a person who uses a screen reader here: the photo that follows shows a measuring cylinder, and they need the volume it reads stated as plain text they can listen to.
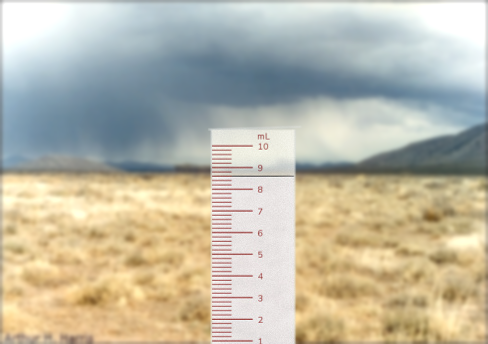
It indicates 8.6 mL
